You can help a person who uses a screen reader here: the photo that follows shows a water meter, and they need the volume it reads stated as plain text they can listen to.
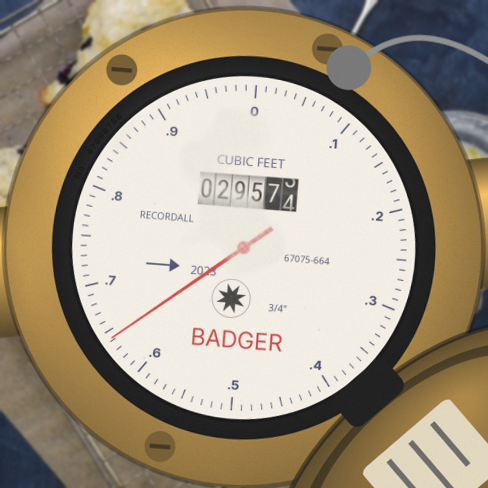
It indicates 29573.64 ft³
